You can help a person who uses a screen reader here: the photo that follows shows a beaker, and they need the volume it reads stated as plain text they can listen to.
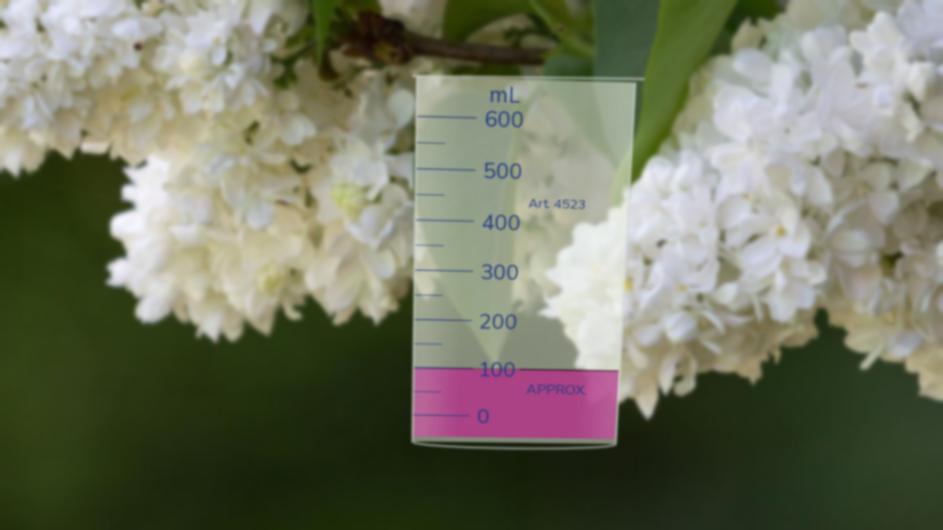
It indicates 100 mL
